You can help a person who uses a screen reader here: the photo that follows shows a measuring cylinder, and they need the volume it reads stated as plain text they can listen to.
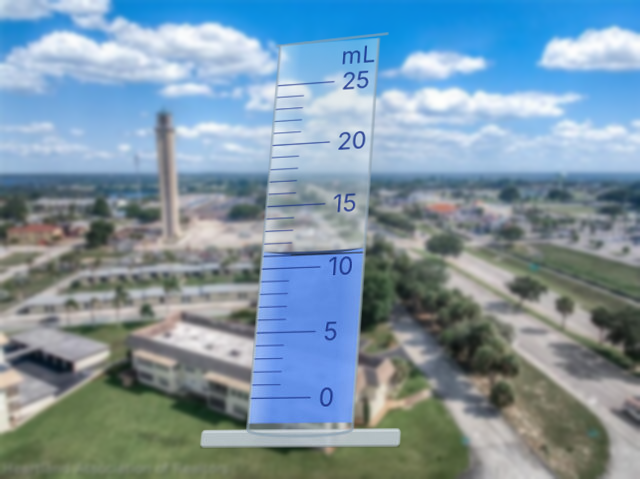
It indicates 11 mL
